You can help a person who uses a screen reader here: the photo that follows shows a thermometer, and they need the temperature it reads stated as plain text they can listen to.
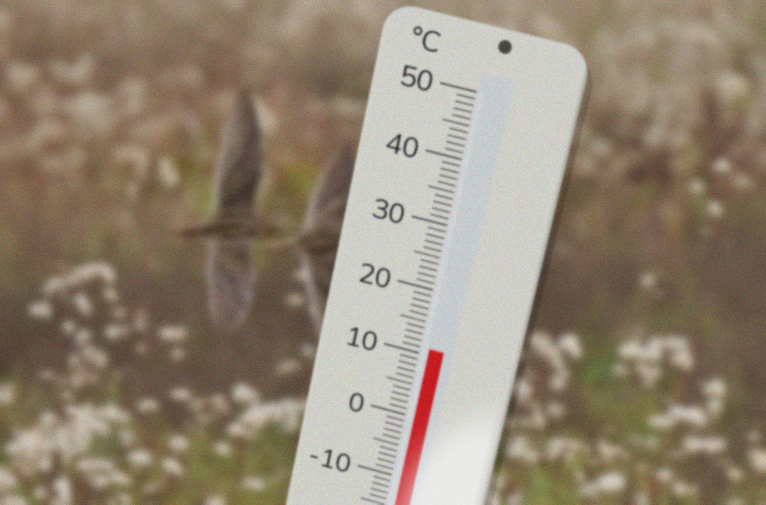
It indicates 11 °C
